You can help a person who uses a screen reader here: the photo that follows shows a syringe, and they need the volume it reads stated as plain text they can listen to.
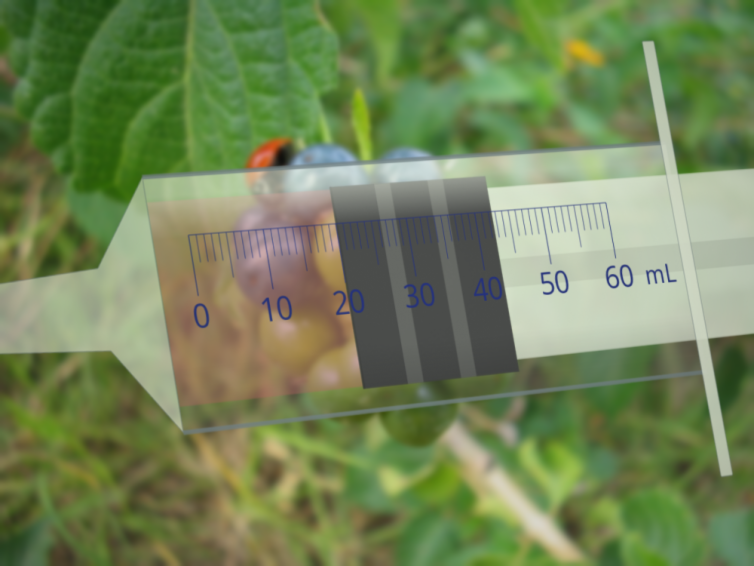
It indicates 20 mL
